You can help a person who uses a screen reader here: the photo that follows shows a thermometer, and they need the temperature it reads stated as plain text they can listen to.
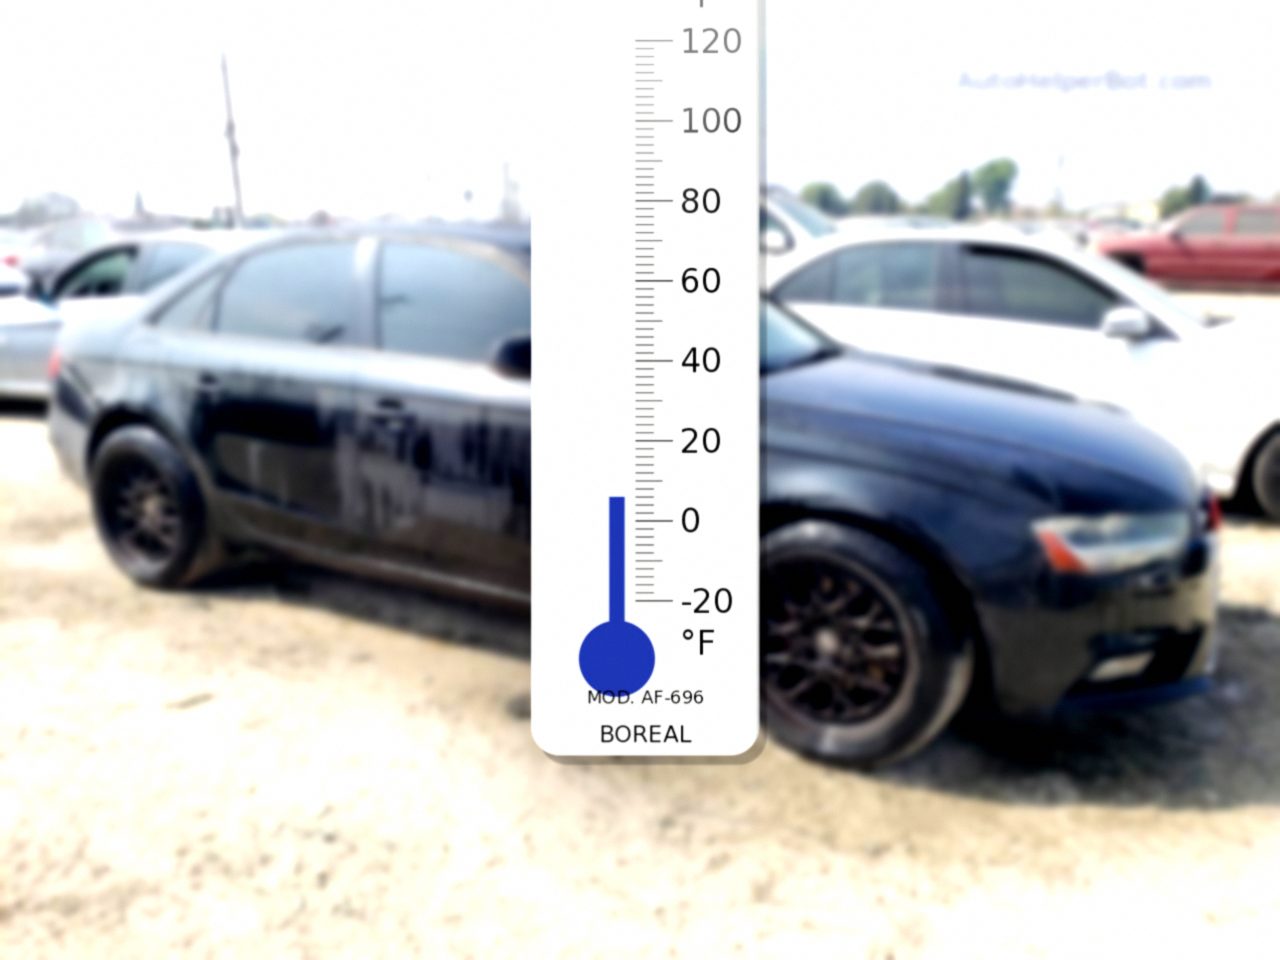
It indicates 6 °F
